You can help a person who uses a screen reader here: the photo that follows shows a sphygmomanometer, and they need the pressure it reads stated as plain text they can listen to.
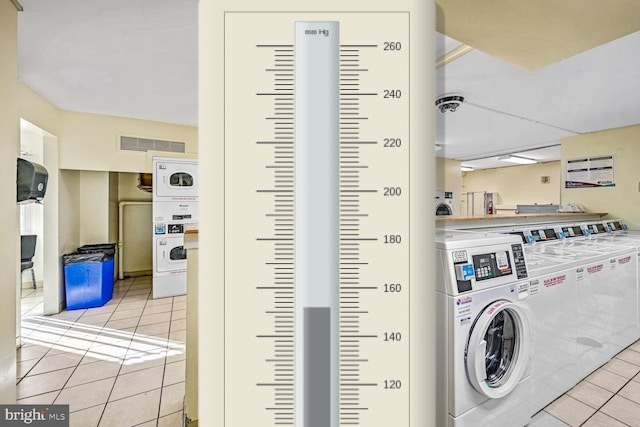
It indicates 152 mmHg
